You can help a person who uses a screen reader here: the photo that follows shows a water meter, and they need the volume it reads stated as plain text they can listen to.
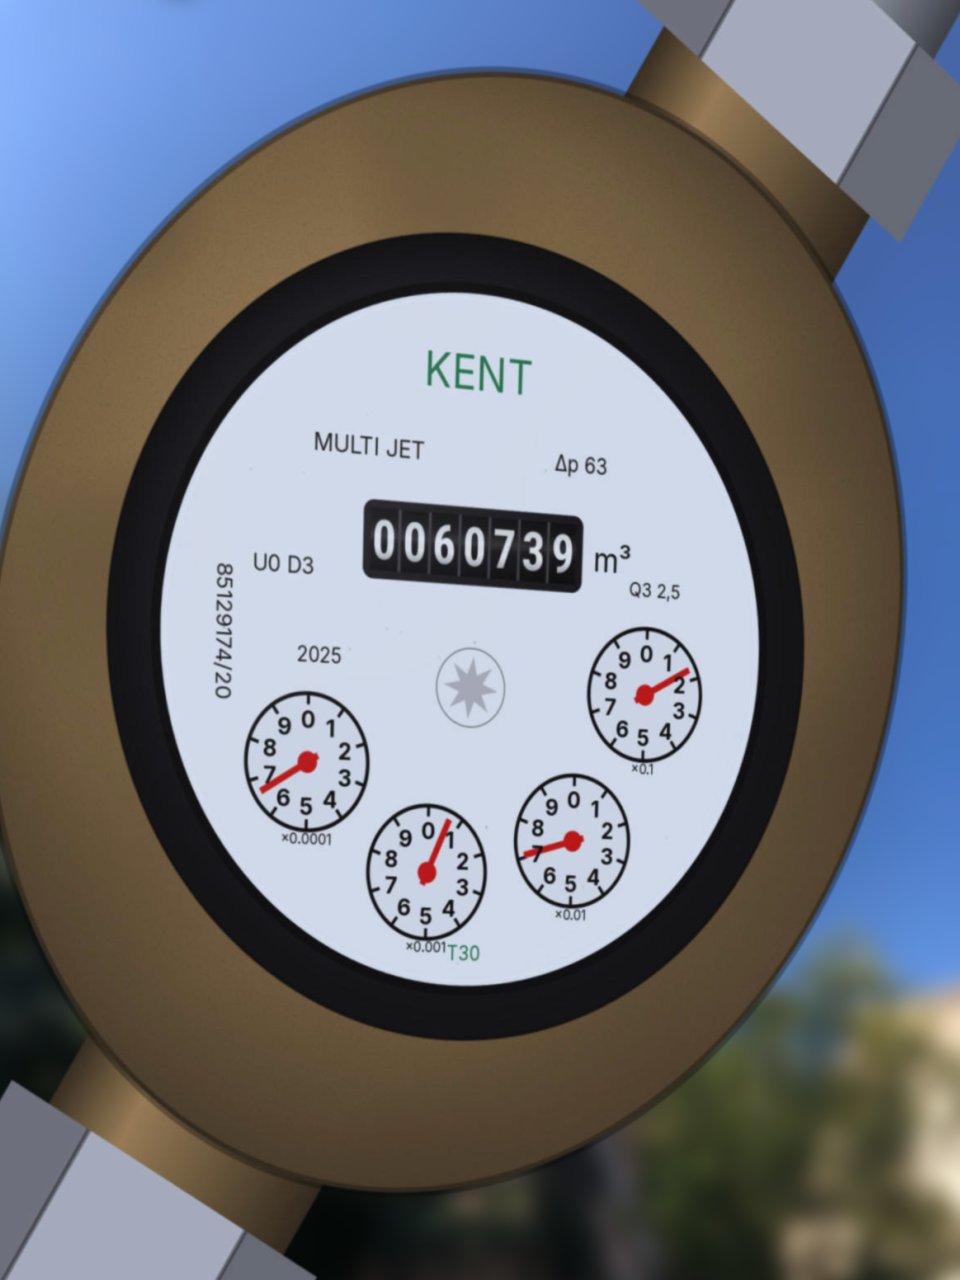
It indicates 60739.1706 m³
